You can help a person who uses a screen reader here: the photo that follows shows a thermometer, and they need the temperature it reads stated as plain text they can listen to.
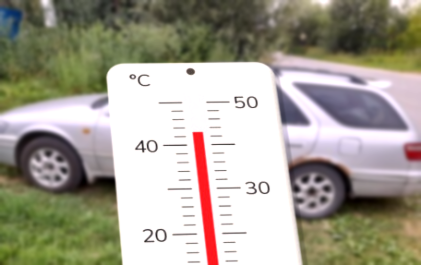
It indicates 43 °C
